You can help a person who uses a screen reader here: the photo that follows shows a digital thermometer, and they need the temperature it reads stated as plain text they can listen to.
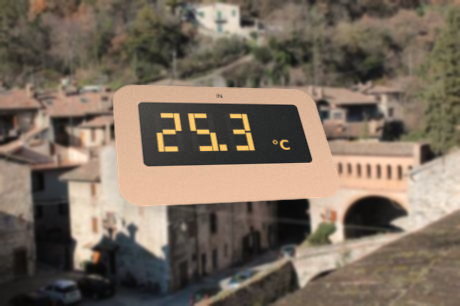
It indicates 25.3 °C
